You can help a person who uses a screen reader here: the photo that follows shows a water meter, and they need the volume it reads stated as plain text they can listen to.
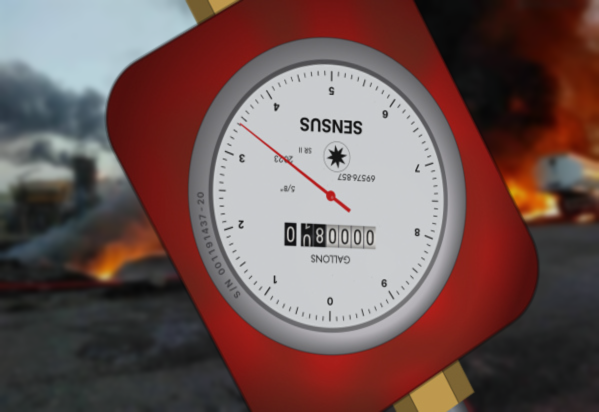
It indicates 803.4 gal
